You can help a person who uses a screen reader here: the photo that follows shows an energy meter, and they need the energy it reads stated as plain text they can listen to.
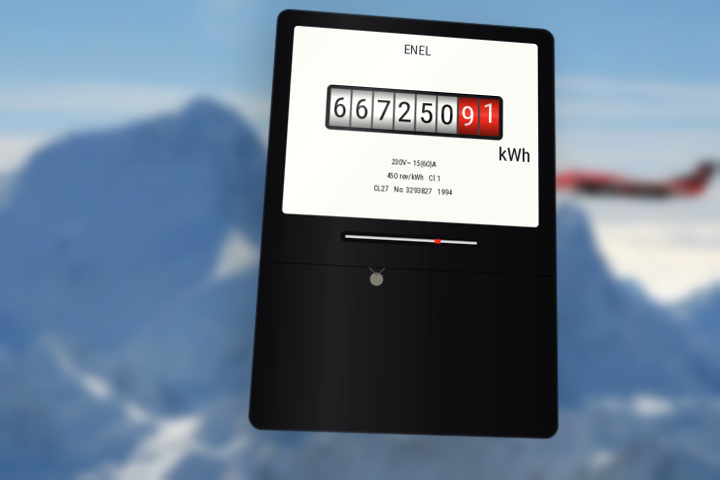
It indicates 667250.91 kWh
